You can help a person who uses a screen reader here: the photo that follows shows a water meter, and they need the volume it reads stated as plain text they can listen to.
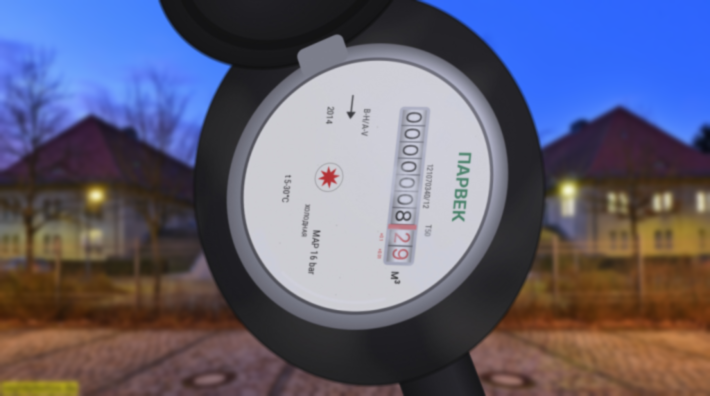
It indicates 8.29 m³
